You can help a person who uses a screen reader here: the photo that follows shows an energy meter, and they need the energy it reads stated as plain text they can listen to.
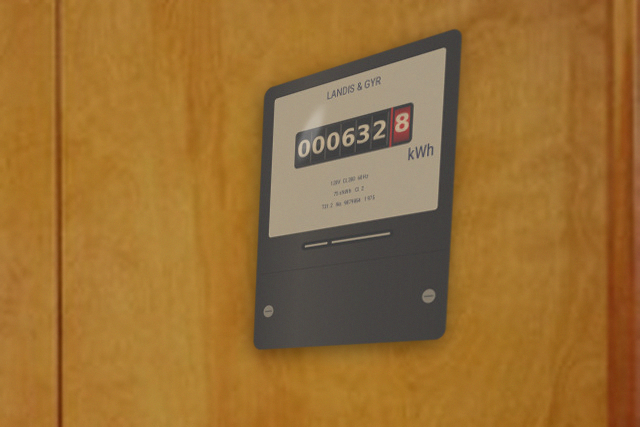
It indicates 632.8 kWh
